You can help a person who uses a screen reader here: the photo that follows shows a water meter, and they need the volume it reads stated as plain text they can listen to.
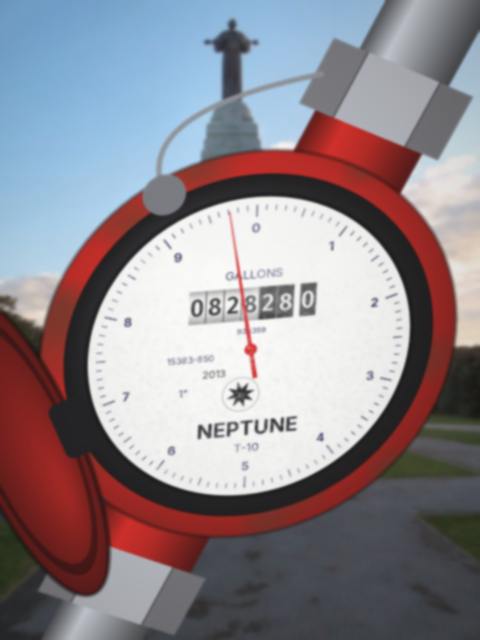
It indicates 828279.7 gal
